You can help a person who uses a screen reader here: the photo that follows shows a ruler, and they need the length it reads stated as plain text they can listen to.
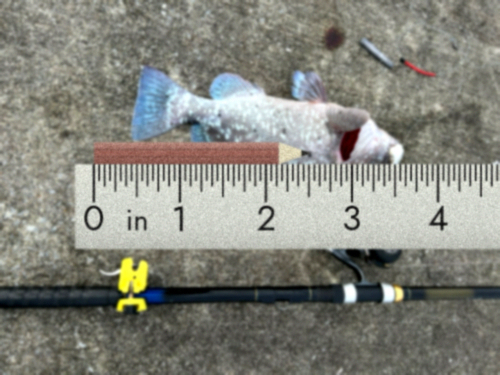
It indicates 2.5 in
